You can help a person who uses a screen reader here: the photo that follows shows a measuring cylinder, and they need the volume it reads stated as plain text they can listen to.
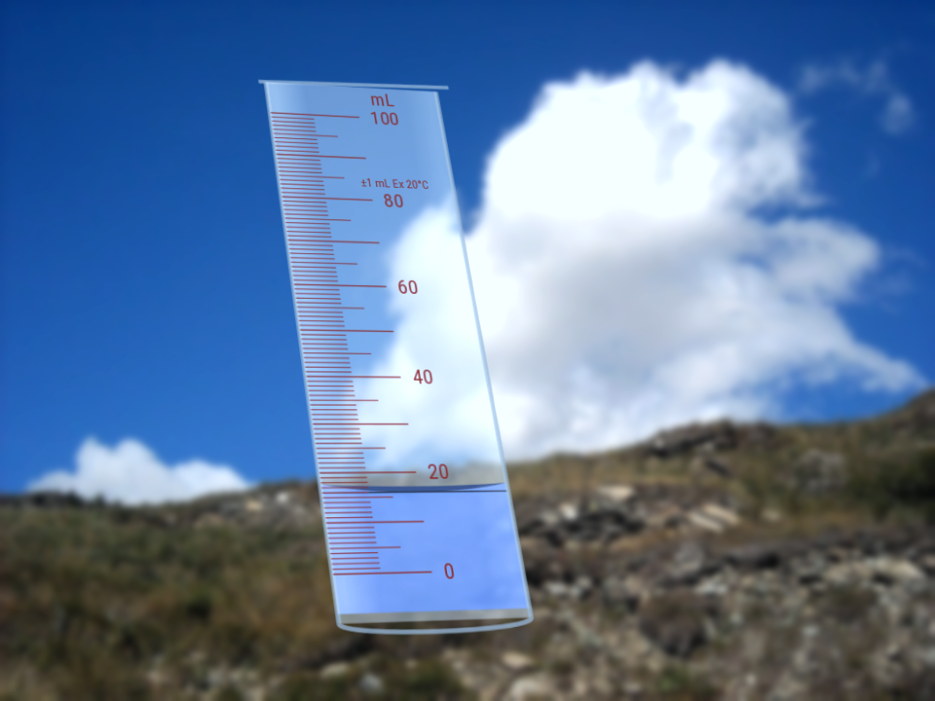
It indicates 16 mL
